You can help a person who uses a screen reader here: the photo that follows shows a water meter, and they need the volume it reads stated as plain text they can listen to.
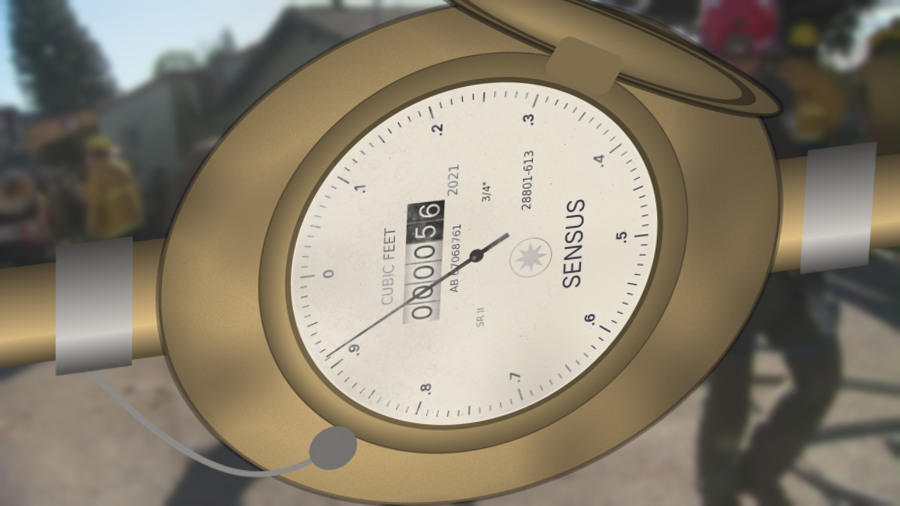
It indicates 55.91 ft³
